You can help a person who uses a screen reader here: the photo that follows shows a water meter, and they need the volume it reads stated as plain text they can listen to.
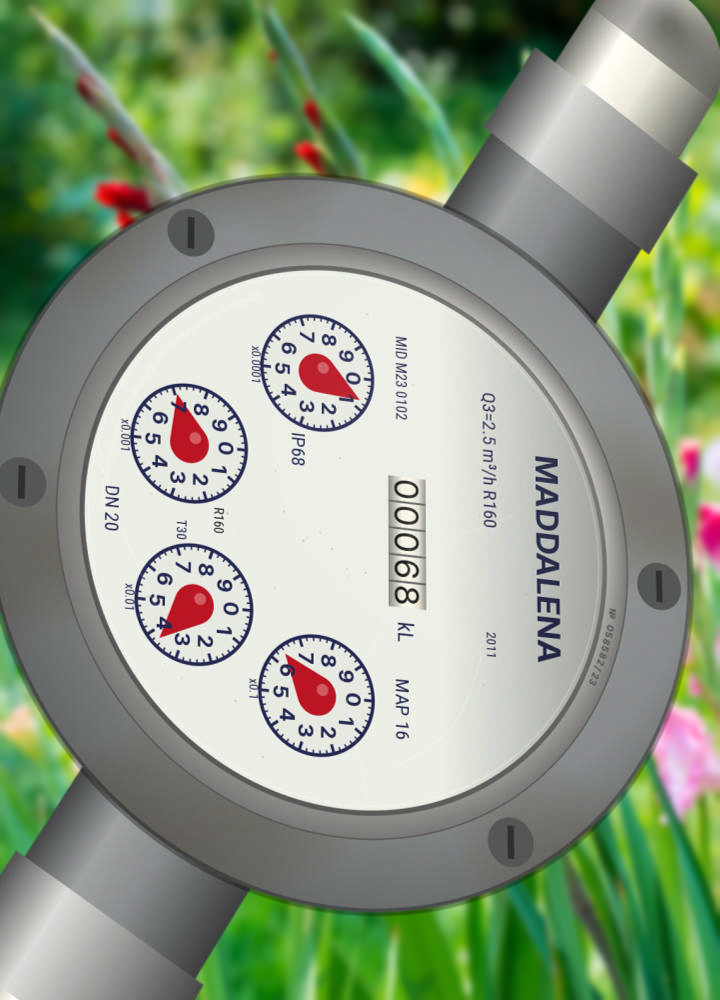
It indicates 68.6370 kL
